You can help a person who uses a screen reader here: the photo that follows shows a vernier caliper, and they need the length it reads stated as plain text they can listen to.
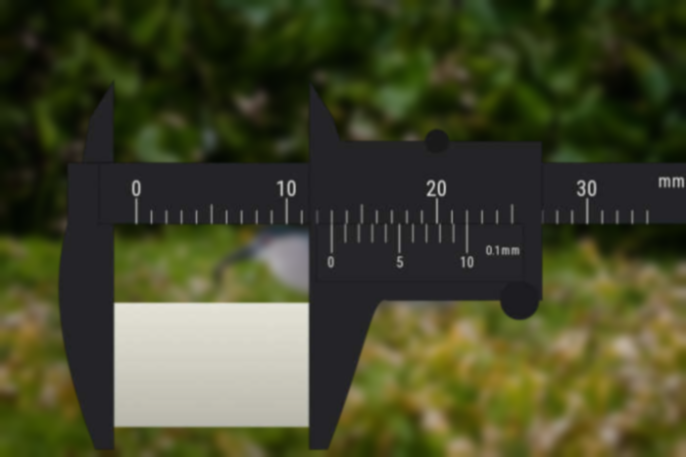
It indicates 13.0 mm
